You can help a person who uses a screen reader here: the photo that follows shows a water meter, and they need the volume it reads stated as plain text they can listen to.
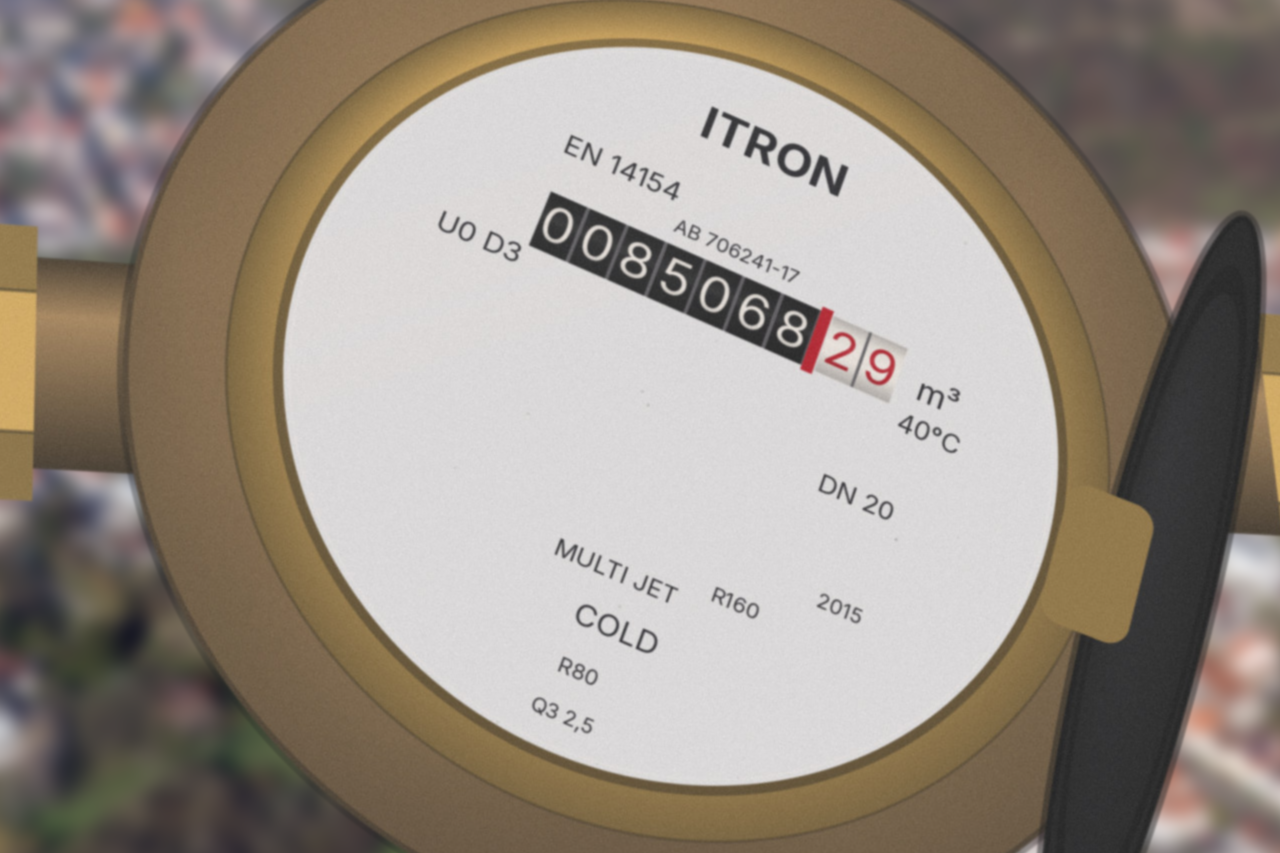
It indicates 85068.29 m³
